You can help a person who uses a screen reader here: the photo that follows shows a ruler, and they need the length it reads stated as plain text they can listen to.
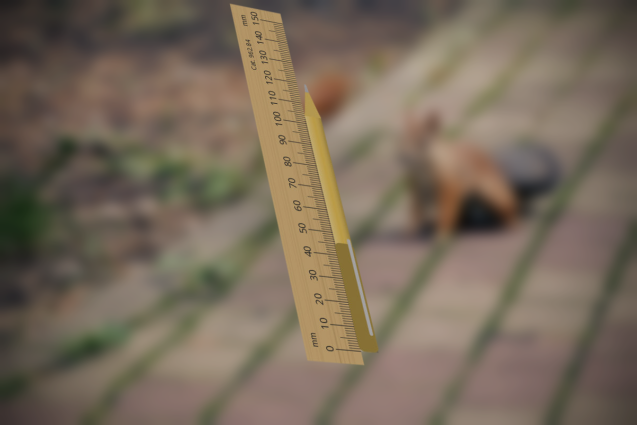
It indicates 120 mm
